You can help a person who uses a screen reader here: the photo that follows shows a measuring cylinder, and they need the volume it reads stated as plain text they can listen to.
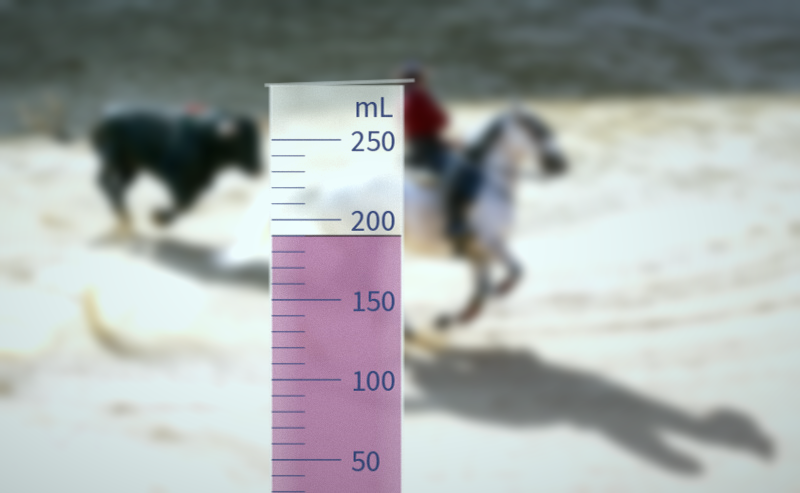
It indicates 190 mL
